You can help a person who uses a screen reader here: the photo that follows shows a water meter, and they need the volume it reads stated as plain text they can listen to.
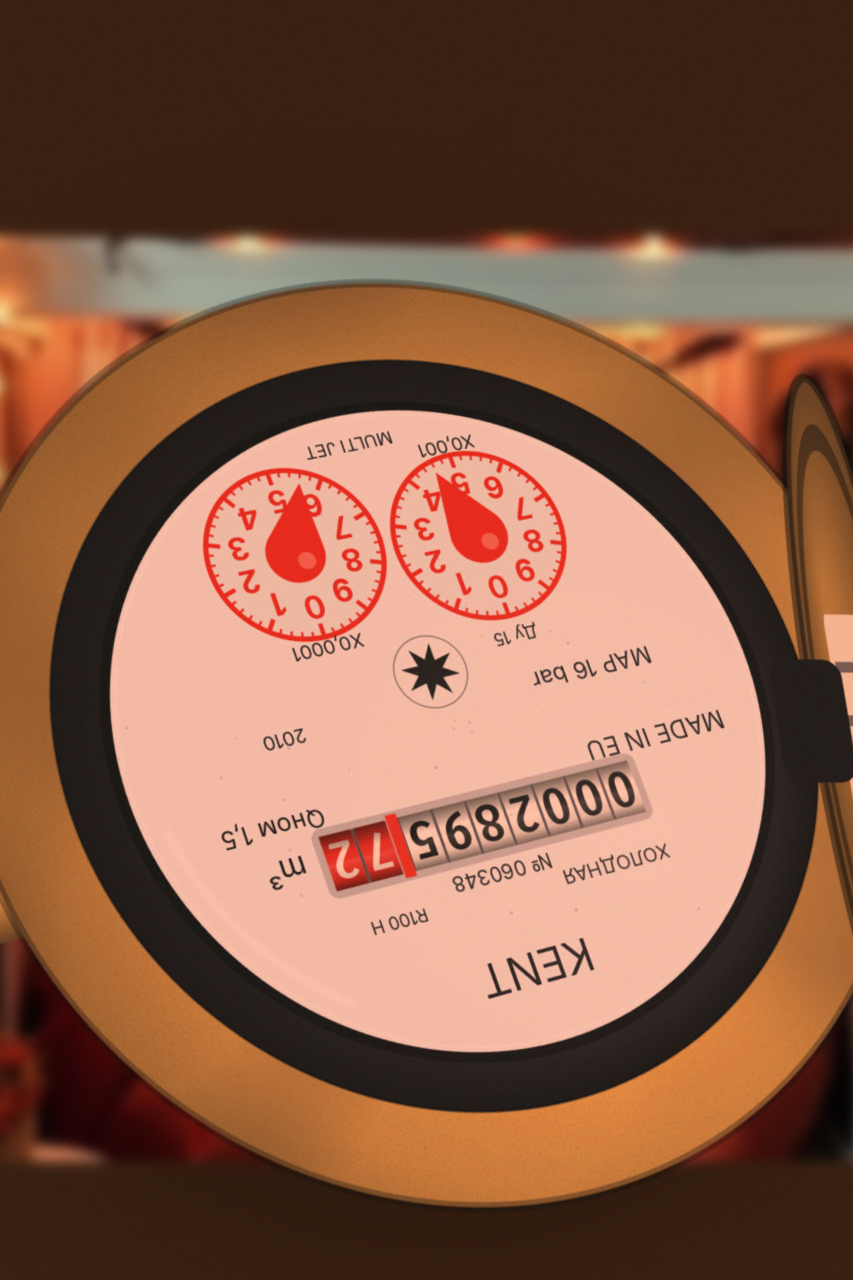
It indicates 2895.7245 m³
